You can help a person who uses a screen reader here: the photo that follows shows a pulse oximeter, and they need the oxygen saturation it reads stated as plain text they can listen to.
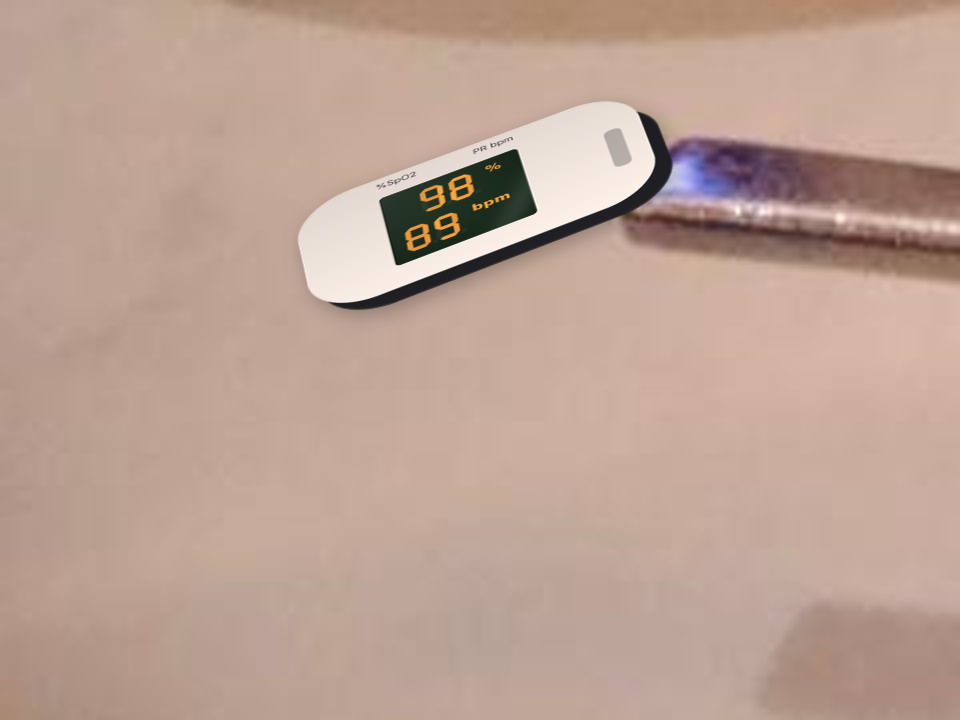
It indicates 98 %
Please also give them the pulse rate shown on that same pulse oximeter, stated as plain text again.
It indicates 89 bpm
